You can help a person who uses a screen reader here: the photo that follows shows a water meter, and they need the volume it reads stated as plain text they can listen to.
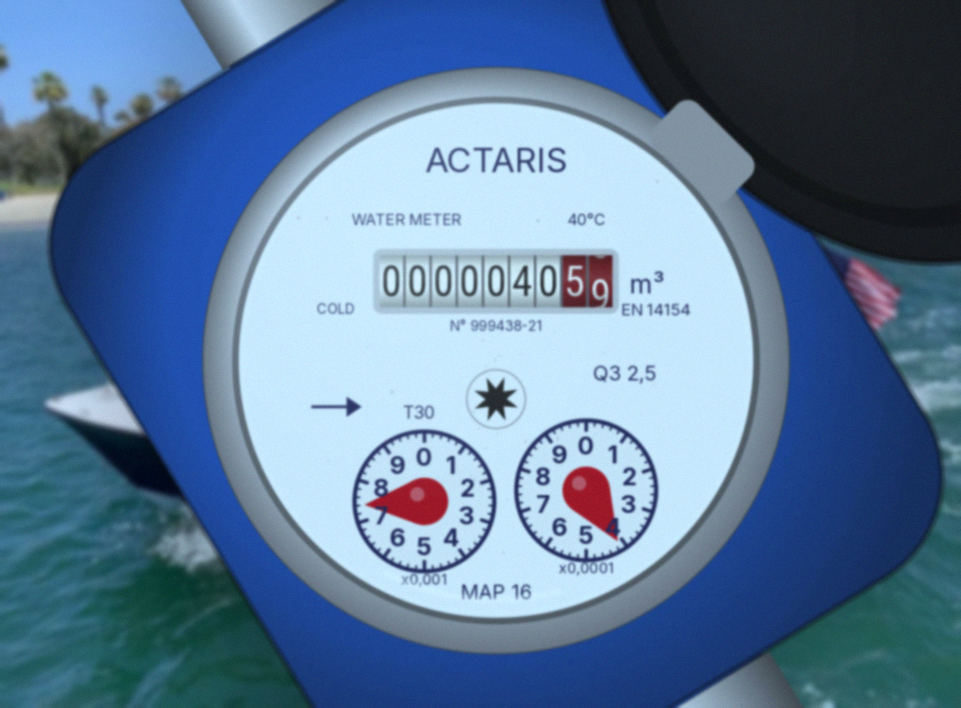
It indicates 40.5874 m³
